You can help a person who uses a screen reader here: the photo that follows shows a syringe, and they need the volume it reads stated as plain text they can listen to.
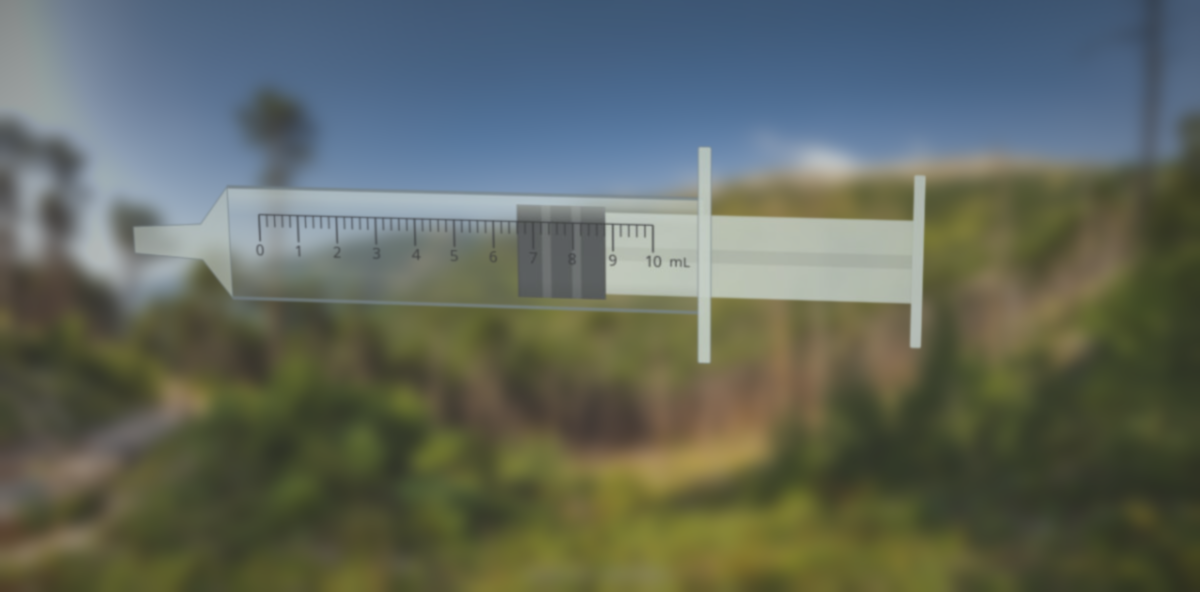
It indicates 6.6 mL
